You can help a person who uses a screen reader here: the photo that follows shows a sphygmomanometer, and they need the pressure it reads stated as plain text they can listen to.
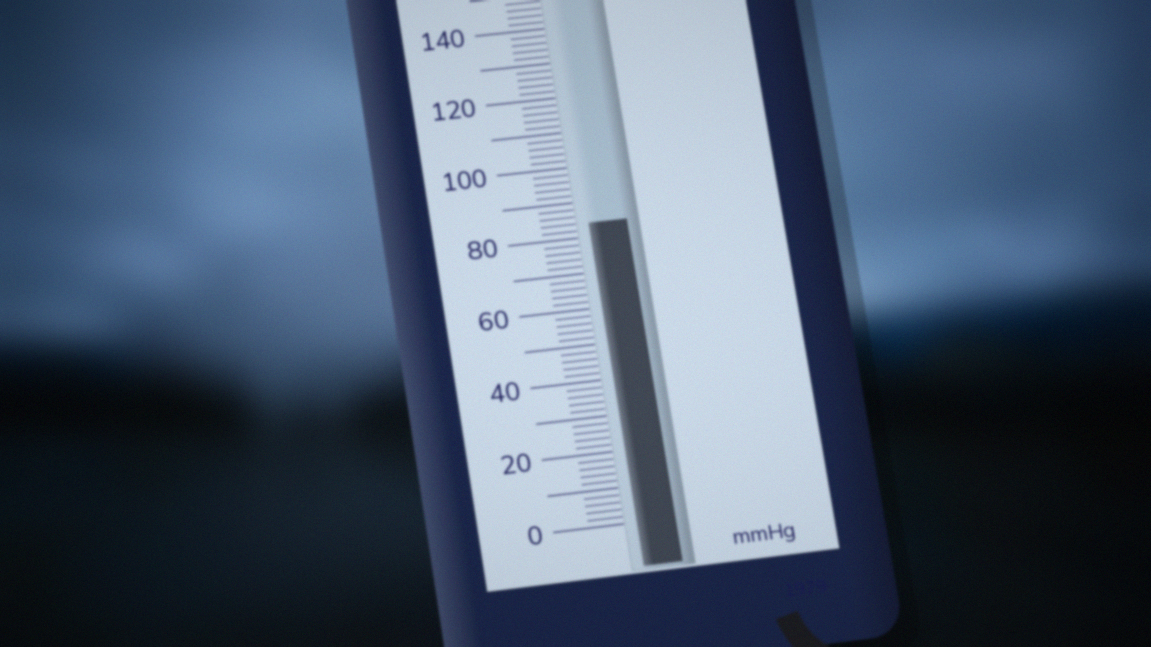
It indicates 84 mmHg
